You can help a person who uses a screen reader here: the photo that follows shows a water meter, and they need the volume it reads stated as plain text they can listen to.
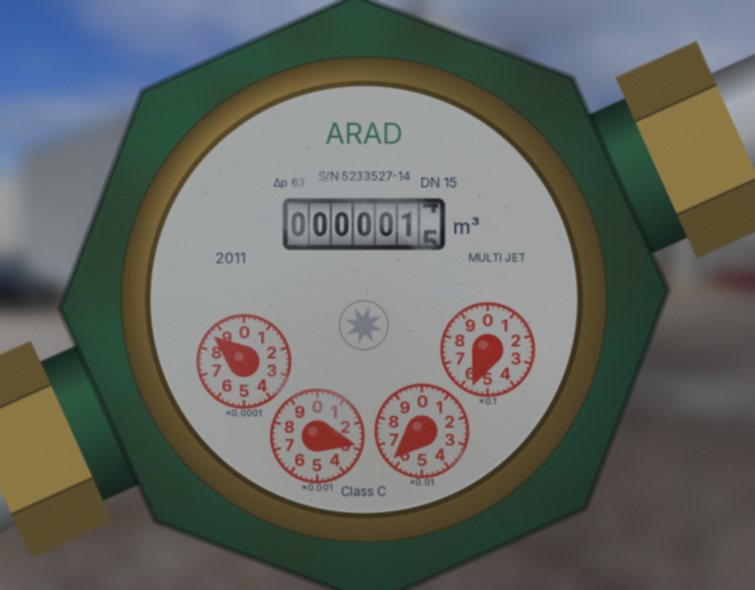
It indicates 14.5628 m³
